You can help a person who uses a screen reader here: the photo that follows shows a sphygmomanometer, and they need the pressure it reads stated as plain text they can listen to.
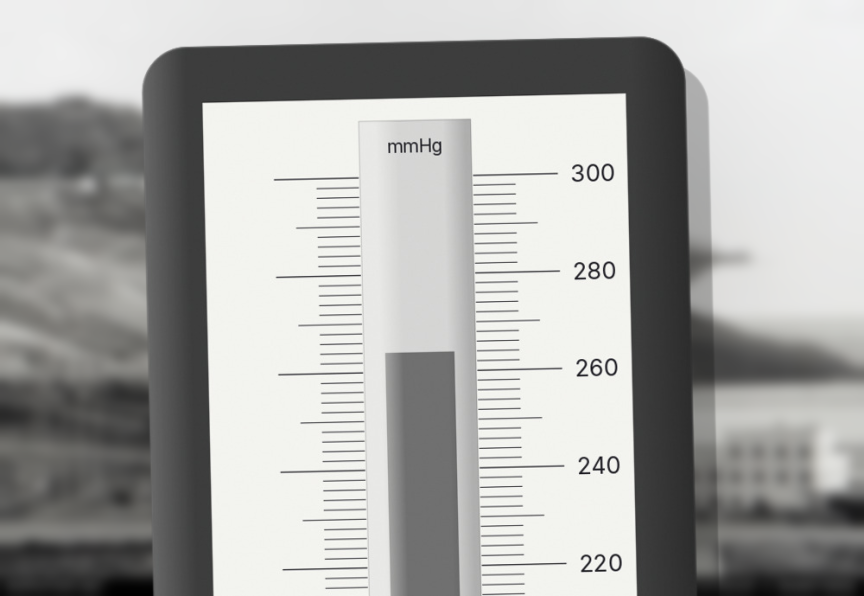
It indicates 264 mmHg
